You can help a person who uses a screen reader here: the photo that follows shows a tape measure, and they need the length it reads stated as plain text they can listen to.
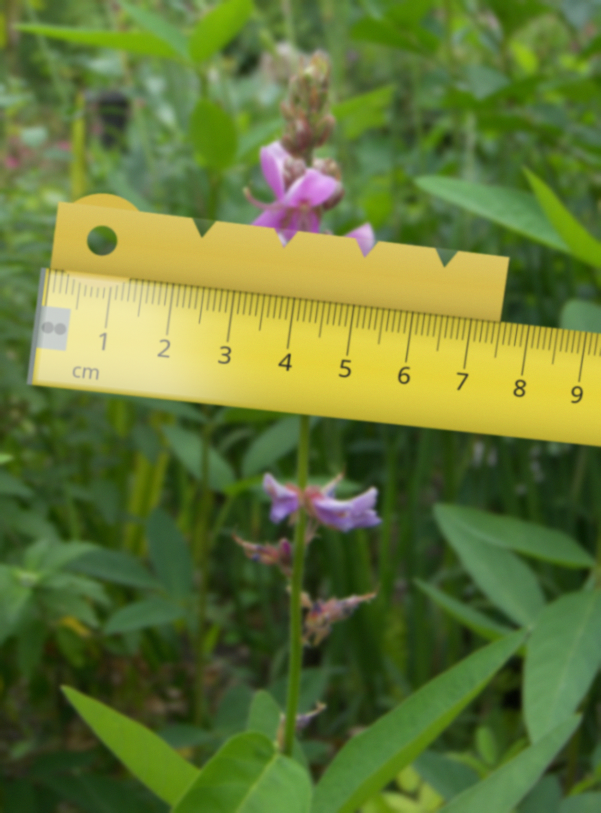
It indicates 7.5 cm
